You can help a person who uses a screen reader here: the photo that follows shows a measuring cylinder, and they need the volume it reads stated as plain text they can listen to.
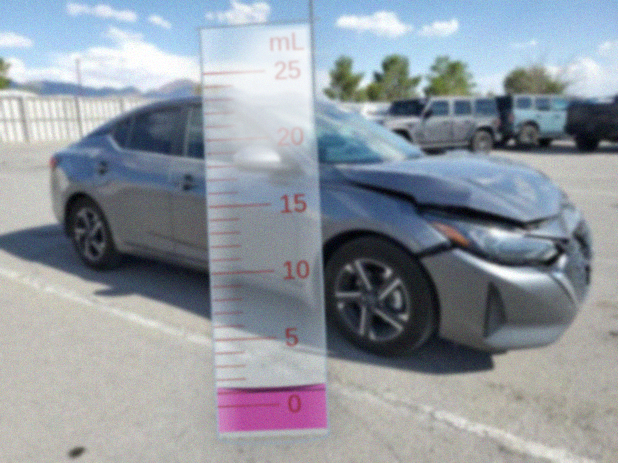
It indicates 1 mL
